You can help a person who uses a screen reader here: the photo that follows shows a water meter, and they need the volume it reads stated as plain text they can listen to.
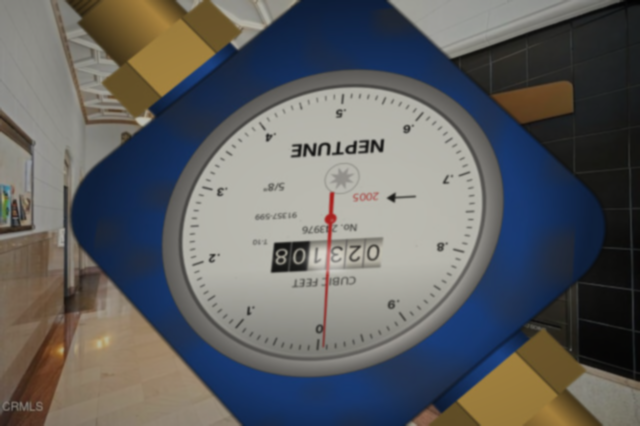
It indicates 23107.99 ft³
